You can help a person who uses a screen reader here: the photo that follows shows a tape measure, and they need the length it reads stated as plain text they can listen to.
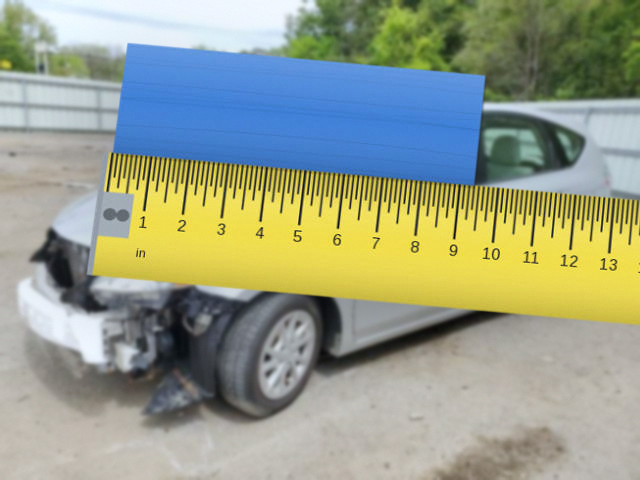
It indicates 9.375 in
